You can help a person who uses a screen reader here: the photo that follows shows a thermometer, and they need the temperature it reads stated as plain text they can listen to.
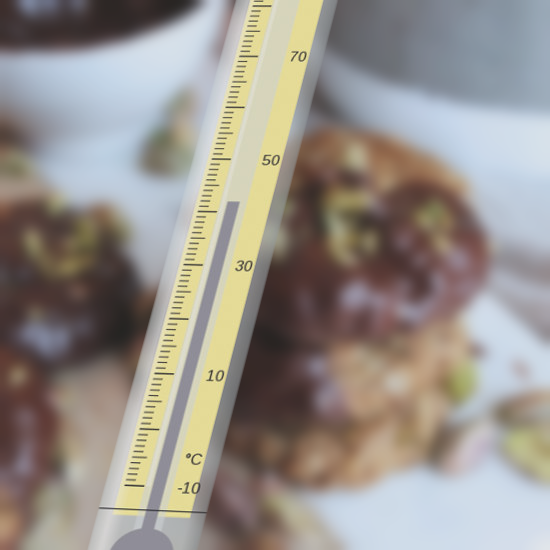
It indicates 42 °C
